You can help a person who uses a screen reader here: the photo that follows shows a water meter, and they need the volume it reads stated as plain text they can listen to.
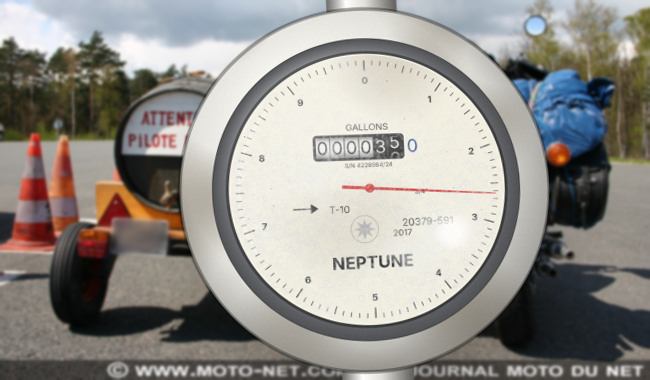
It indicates 352.6 gal
